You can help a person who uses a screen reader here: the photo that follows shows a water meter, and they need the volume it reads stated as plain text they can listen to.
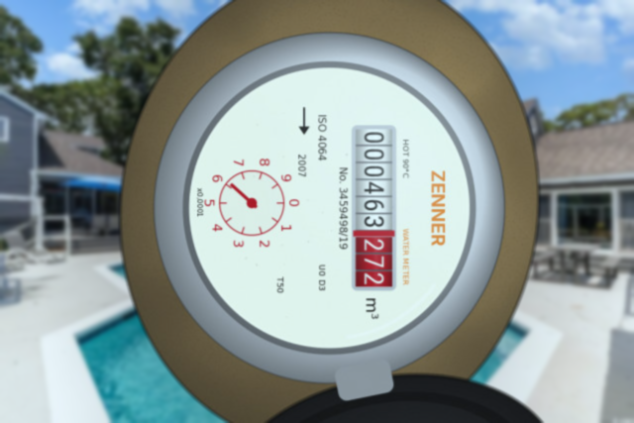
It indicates 463.2726 m³
